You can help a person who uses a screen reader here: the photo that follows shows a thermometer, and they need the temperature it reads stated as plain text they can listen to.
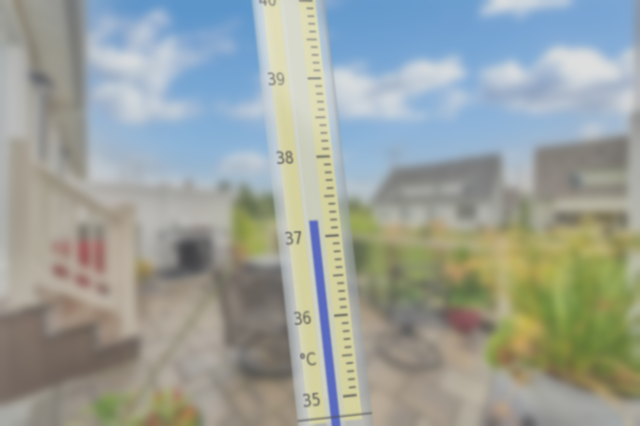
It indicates 37.2 °C
